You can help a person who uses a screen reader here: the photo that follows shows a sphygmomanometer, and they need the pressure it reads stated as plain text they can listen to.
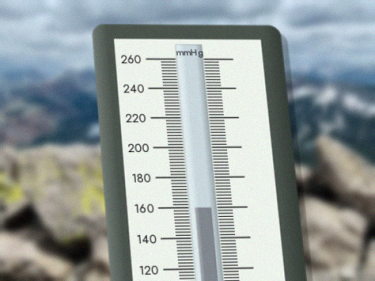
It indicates 160 mmHg
